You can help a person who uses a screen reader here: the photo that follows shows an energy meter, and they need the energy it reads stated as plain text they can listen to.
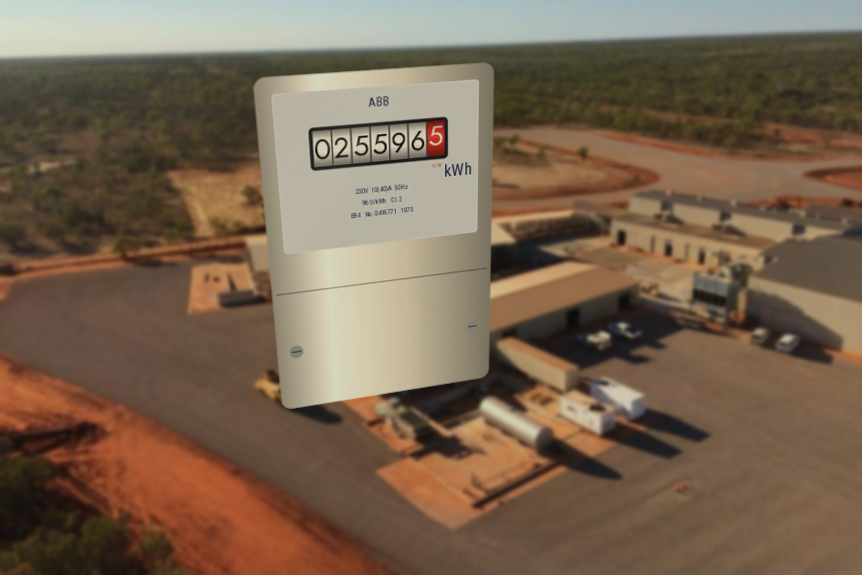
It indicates 25596.5 kWh
